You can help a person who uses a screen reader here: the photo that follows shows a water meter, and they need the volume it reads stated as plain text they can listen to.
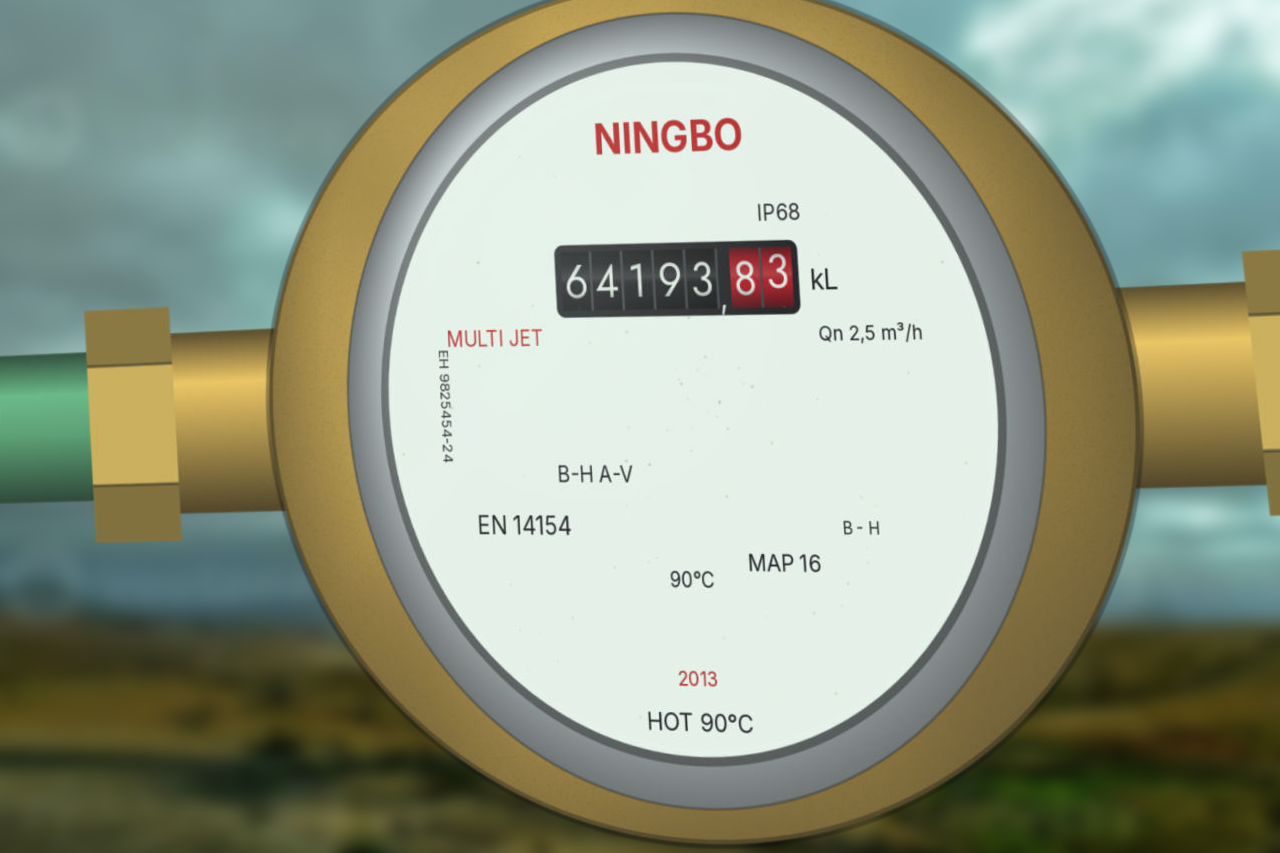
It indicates 64193.83 kL
